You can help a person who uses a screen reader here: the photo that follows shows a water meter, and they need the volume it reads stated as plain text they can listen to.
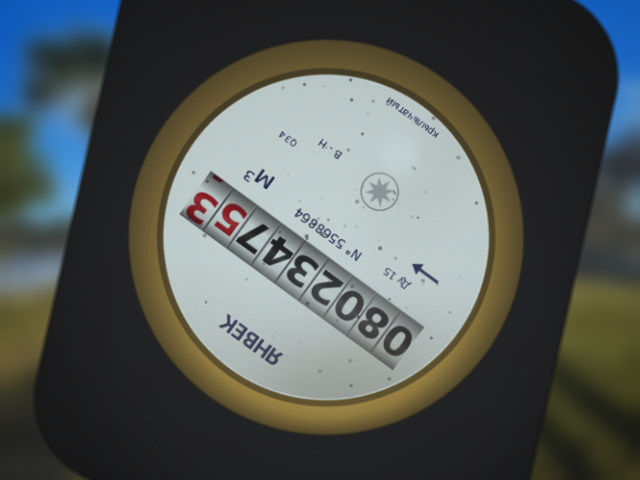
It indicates 802347.53 m³
